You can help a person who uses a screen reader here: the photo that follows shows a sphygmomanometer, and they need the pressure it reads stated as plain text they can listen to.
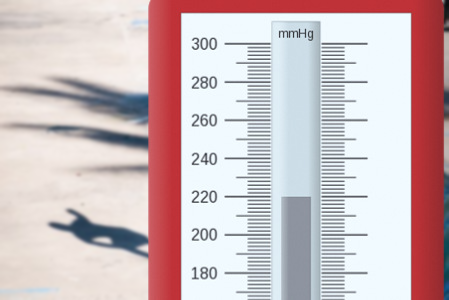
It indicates 220 mmHg
